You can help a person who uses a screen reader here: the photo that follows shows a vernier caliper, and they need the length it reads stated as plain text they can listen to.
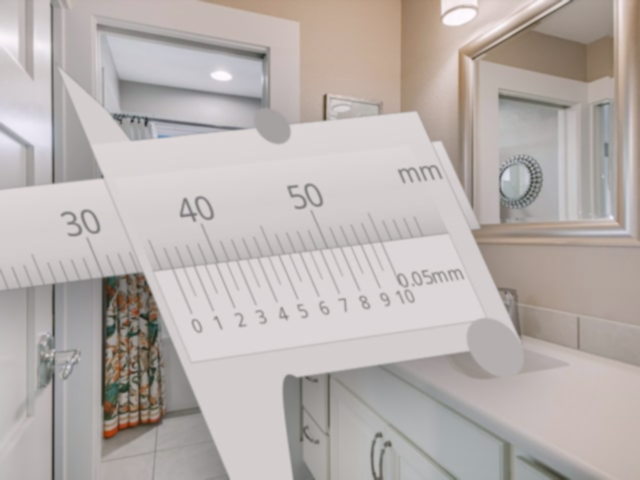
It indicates 36.0 mm
